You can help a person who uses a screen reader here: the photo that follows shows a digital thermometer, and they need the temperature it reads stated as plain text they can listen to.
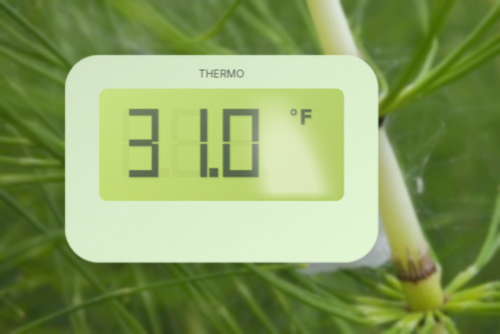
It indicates 31.0 °F
